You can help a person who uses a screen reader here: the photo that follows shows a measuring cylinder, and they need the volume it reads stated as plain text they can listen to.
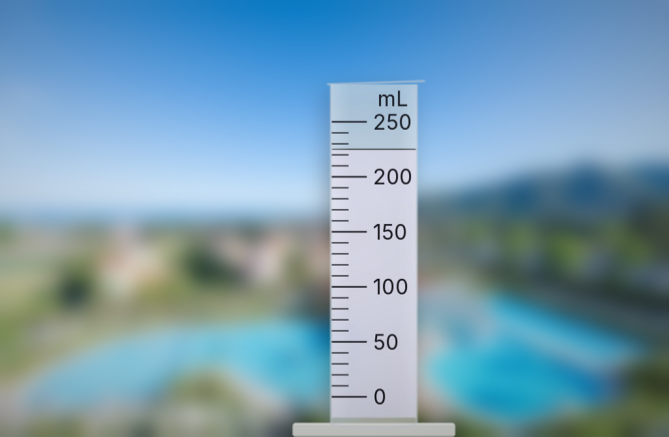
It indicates 225 mL
